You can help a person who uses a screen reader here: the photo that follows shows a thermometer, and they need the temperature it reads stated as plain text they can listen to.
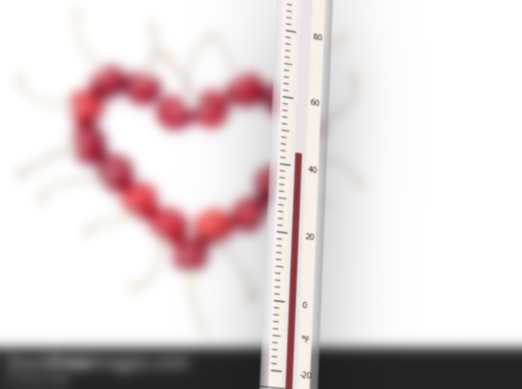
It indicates 44 °F
